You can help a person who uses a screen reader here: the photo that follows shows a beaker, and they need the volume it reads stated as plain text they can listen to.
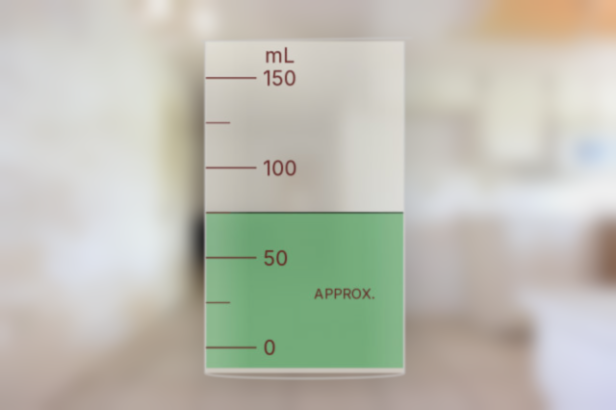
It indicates 75 mL
